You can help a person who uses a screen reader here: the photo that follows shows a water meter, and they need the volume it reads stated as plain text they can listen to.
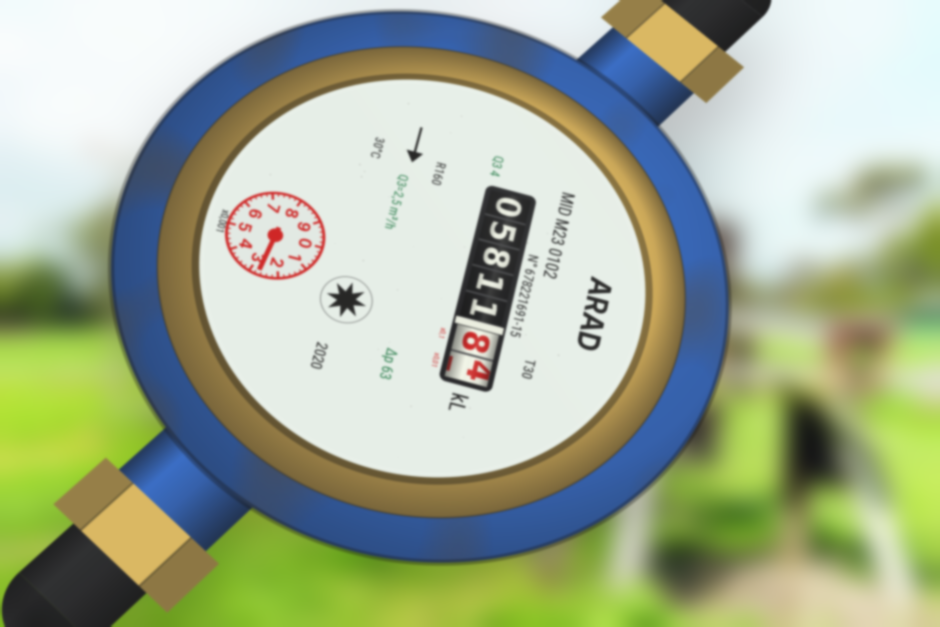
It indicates 5811.842 kL
